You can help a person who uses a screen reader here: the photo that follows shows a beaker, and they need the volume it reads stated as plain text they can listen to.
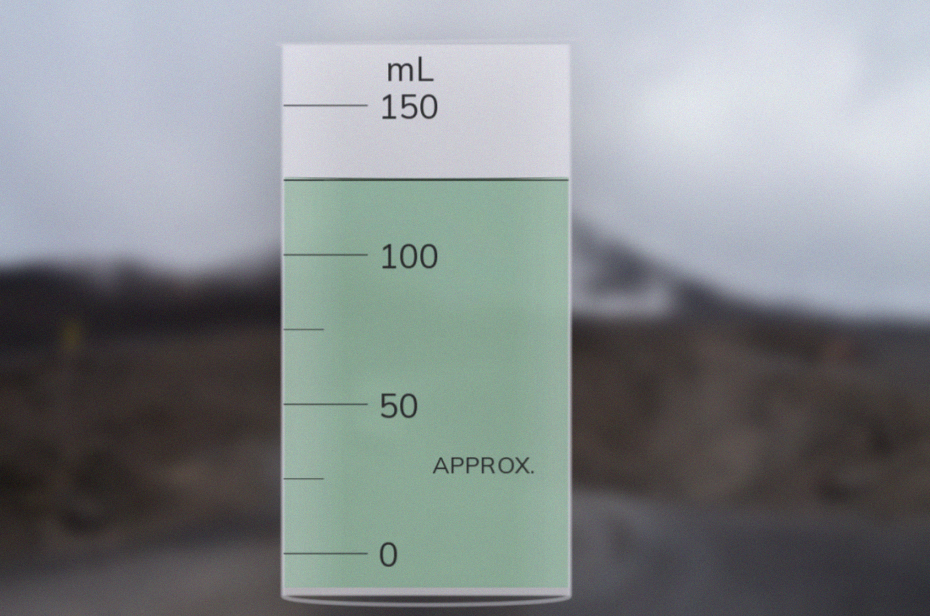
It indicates 125 mL
